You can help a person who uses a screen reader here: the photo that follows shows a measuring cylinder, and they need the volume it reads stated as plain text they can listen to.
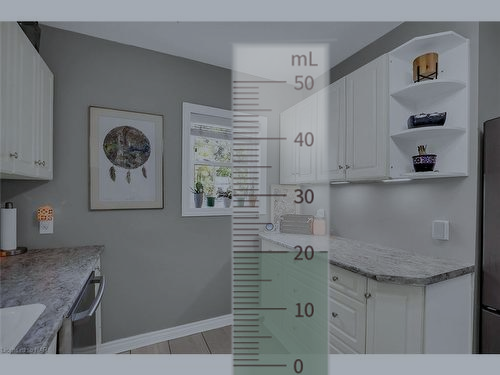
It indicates 20 mL
